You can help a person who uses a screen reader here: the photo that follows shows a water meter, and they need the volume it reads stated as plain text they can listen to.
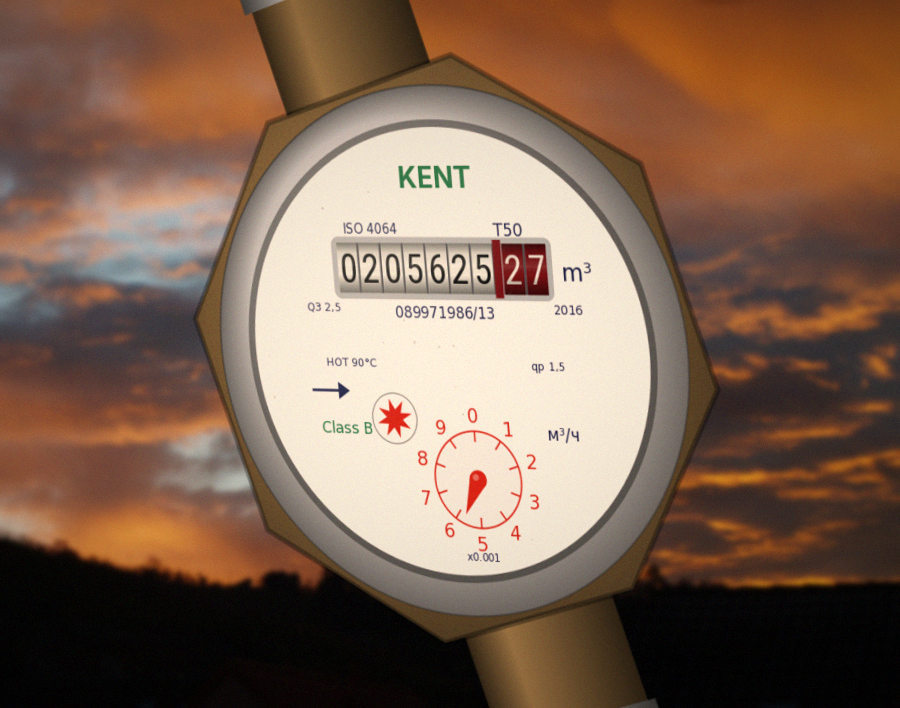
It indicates 205625.275 m³
